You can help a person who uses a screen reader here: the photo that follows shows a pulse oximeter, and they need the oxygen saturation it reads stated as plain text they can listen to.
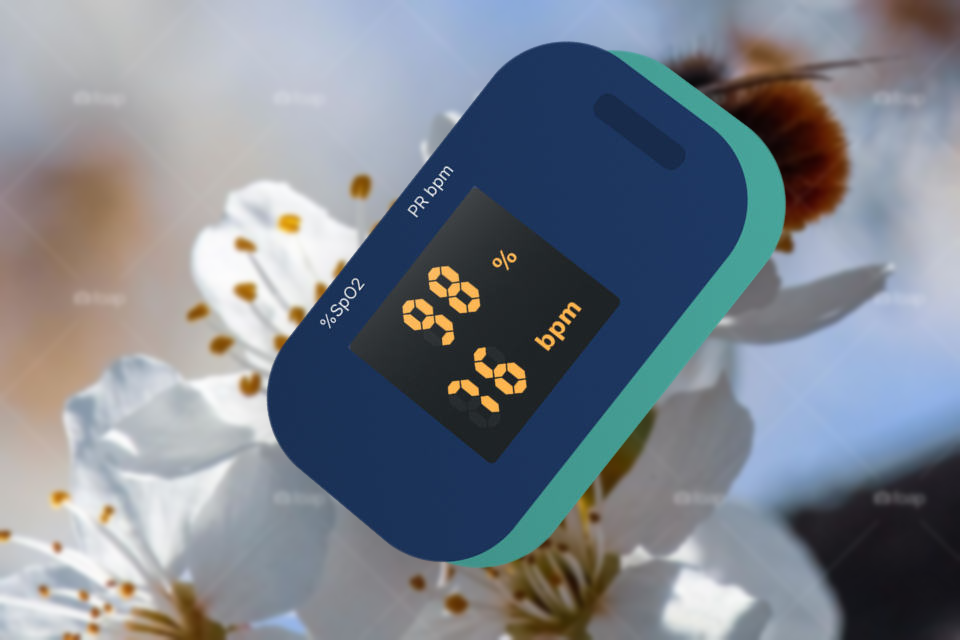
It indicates 98 %
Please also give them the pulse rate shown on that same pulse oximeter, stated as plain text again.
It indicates 76 bpm
